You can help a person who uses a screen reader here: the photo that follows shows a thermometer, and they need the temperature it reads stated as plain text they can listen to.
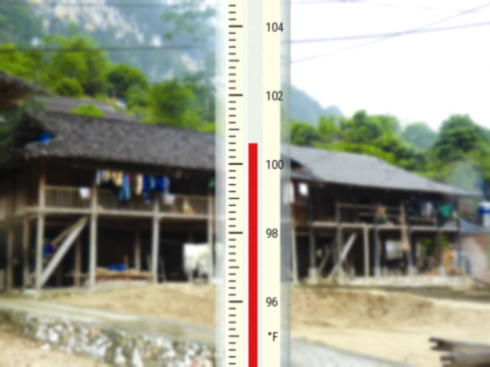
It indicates 100.6 °F
